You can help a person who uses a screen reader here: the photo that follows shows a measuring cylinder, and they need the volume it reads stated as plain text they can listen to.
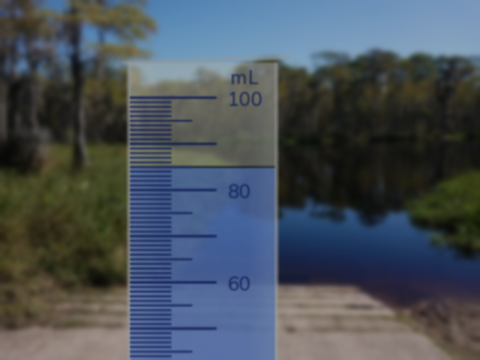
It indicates 85 mL
